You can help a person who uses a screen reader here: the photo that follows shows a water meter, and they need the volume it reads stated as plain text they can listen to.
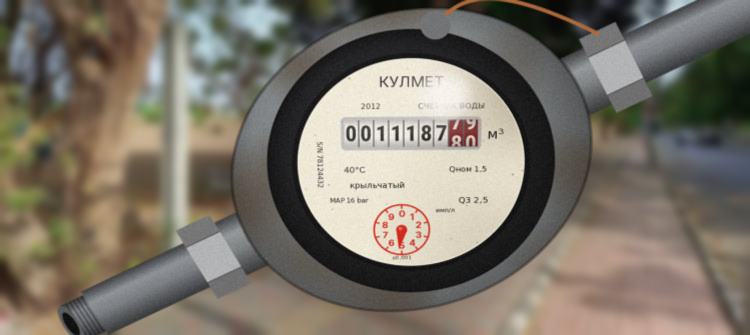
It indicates 11187.795 m³
